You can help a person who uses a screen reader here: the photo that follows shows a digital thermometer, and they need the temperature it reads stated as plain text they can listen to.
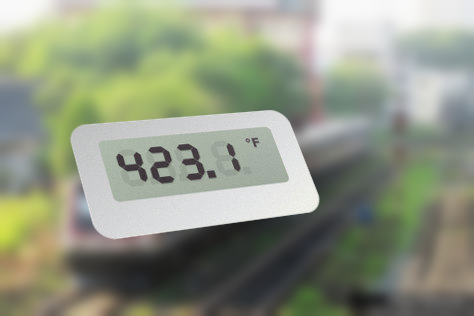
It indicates 423.1 °F
